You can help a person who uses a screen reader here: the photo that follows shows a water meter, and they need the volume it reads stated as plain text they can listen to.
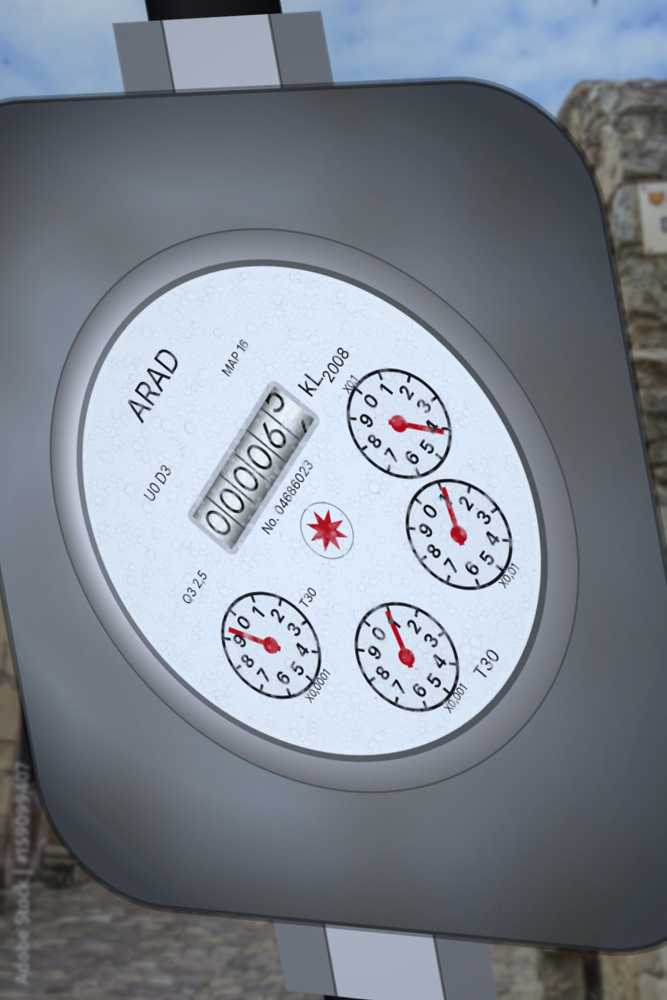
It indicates 65.4109 kL
